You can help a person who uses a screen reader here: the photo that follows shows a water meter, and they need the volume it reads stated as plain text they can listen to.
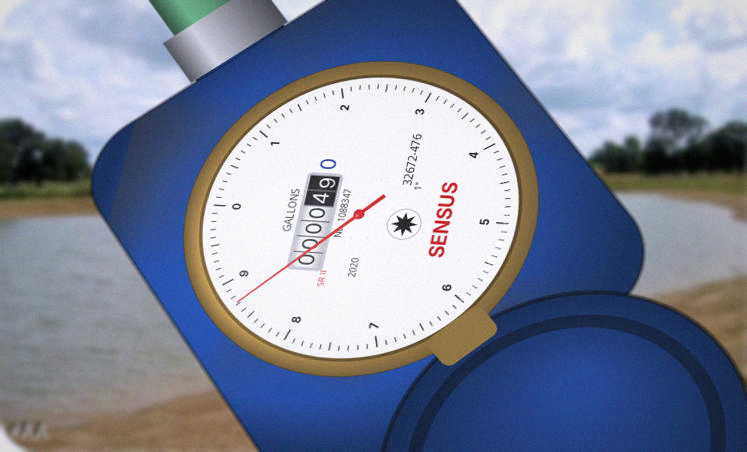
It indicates 488.7 gal
